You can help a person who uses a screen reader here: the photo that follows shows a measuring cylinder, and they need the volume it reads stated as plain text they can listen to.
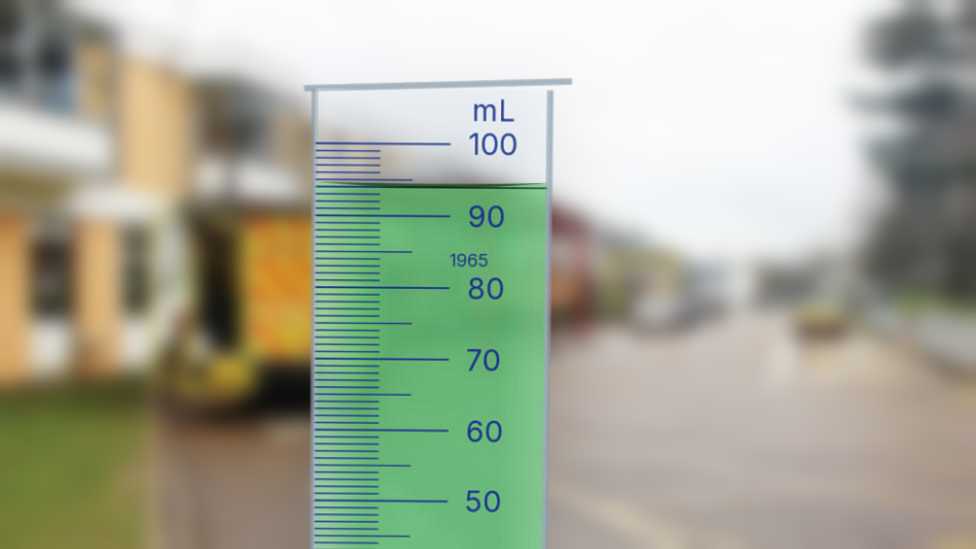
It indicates 94 mL
